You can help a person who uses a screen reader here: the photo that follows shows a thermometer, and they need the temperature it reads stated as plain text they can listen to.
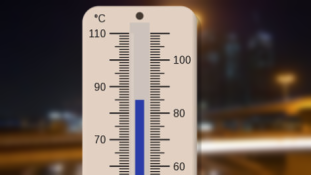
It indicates 85 °C
